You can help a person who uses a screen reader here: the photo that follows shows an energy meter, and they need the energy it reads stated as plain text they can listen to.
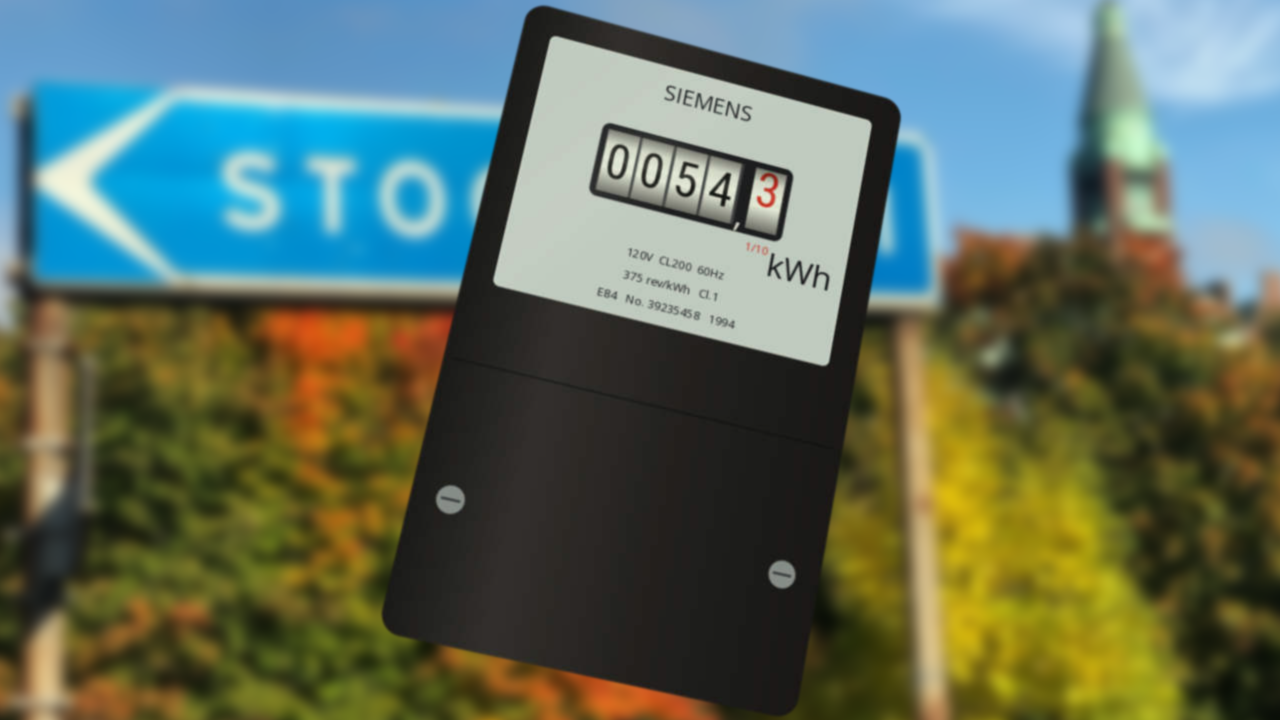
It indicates 54.3 kWh
